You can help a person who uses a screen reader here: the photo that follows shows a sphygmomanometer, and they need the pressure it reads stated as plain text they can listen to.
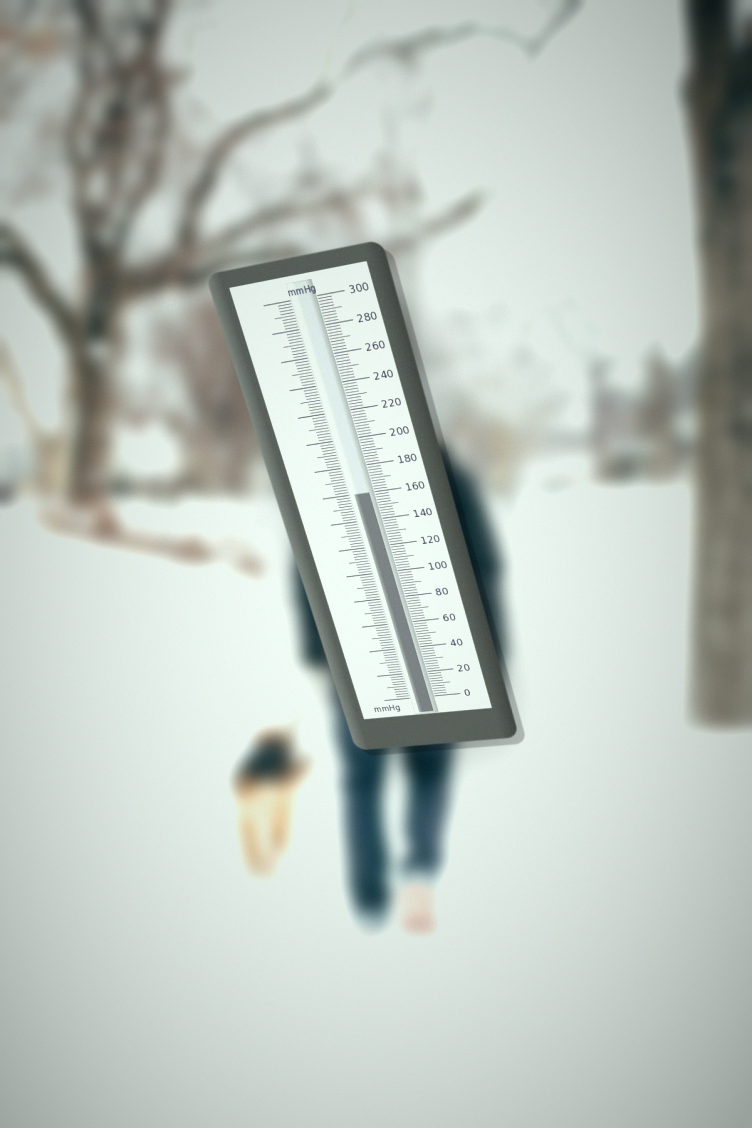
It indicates 160 mmHg
